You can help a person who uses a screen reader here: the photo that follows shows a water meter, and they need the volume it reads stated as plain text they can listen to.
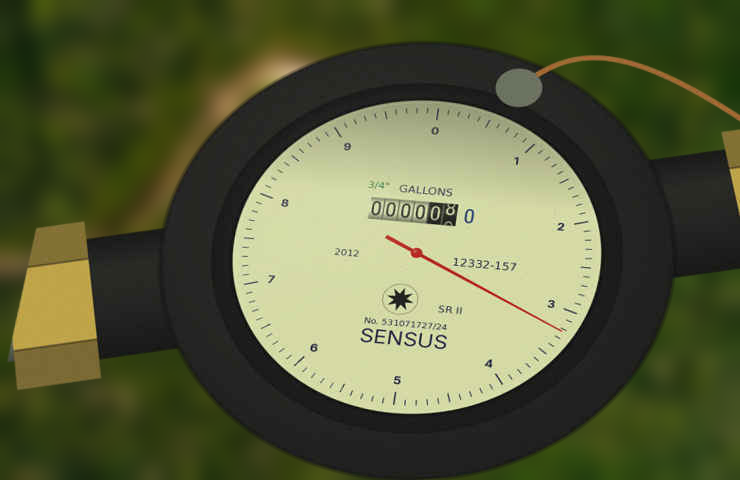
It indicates 83.2 gal
